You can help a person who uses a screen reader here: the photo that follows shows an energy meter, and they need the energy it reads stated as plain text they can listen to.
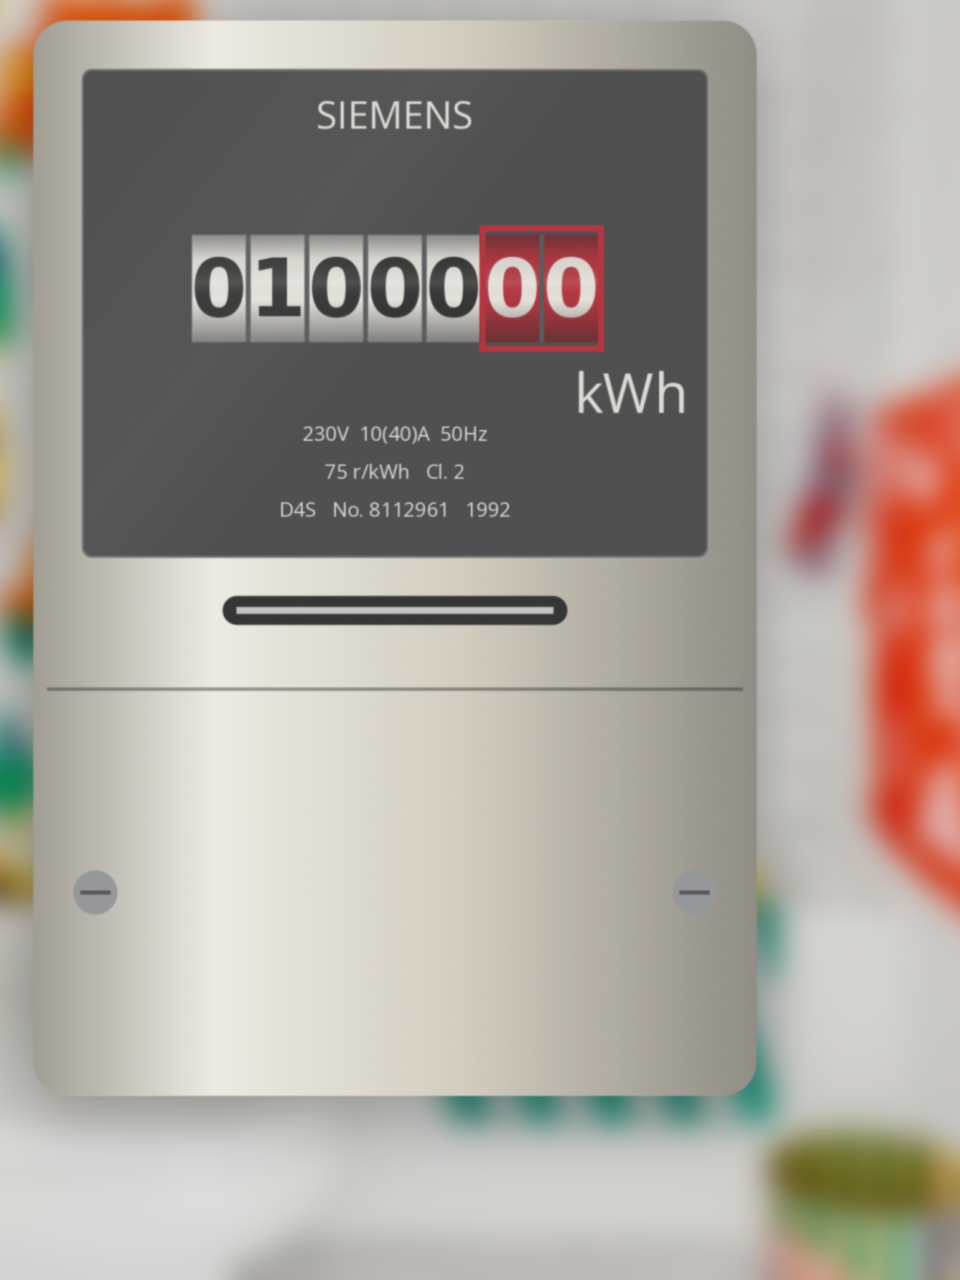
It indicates 1000.00 kWh
